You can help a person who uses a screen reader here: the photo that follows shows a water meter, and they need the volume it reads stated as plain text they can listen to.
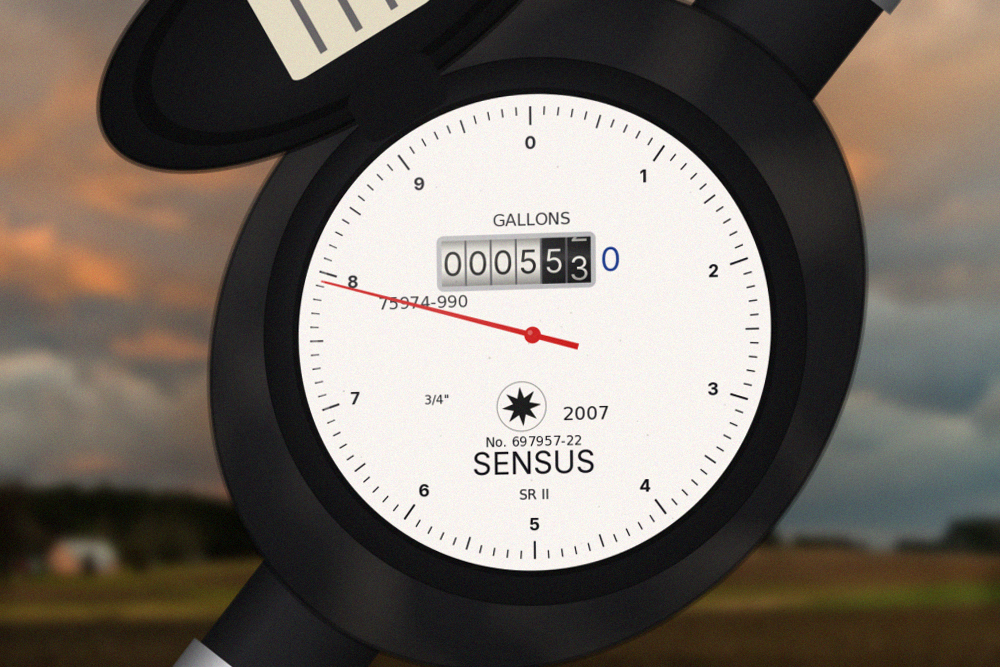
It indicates 5527.9 gal
